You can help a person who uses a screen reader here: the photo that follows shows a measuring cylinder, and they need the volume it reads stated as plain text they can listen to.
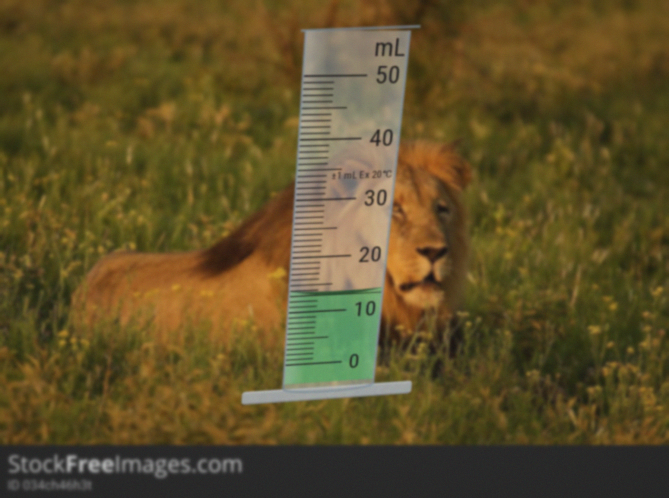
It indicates 13 mL
